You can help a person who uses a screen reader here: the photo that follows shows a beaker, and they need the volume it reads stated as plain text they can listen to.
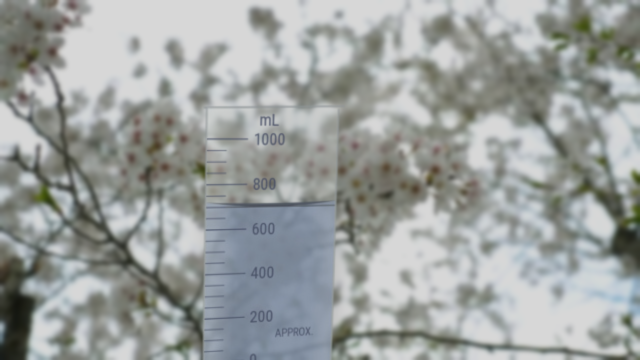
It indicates 700 mL
